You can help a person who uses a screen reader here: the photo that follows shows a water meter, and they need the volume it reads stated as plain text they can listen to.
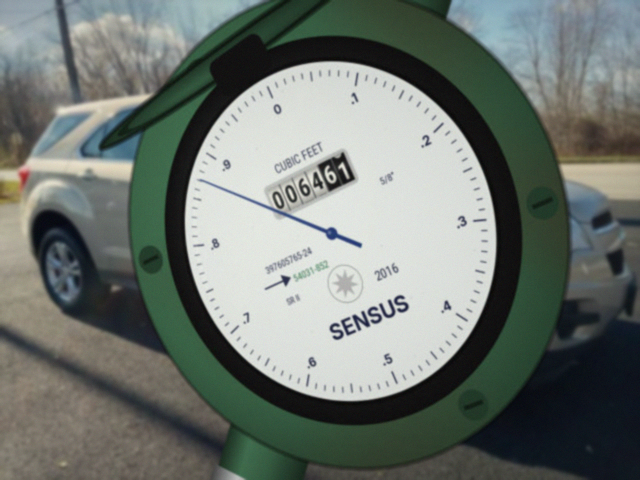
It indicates 6460.87 ft³
